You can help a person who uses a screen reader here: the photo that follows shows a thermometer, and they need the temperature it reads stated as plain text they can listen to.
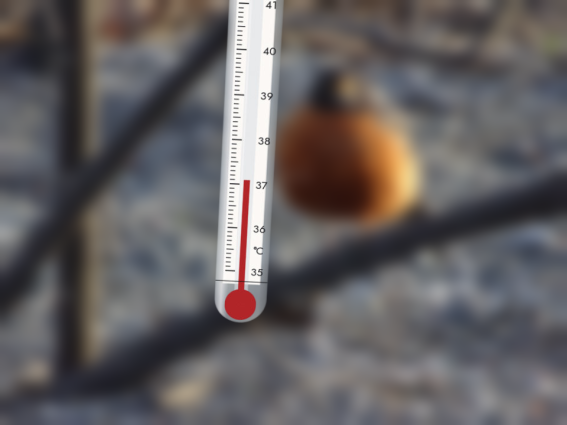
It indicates 37.1 °C
